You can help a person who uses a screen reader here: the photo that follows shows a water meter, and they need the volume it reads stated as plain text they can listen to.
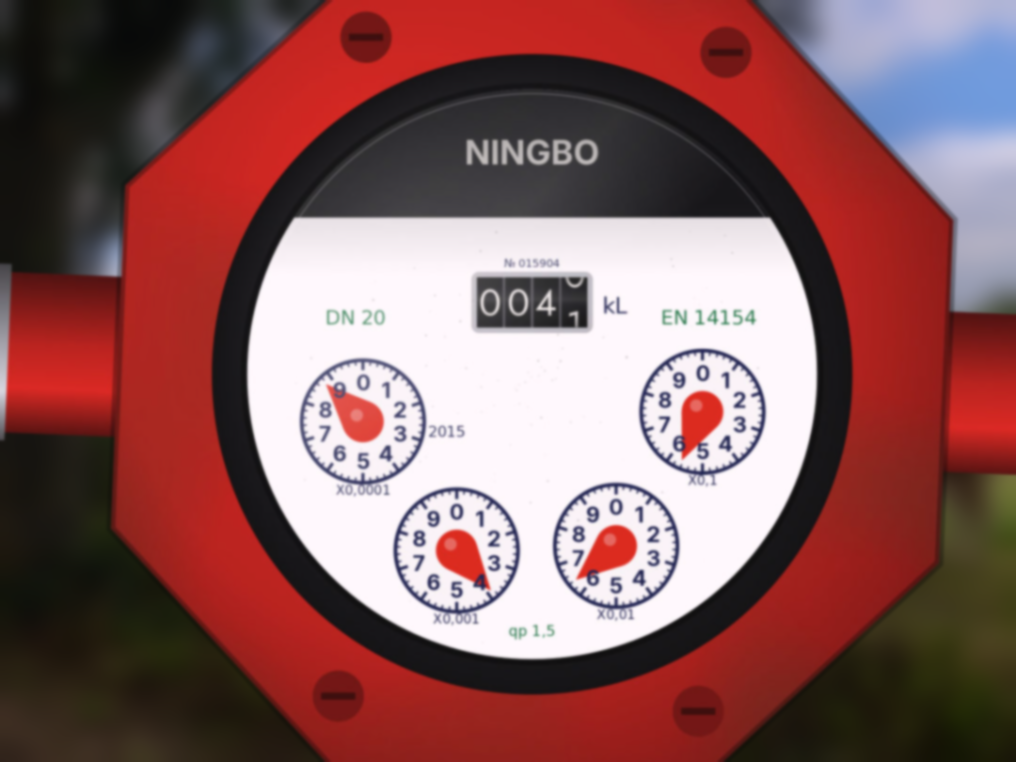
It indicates 40.5638 kL
